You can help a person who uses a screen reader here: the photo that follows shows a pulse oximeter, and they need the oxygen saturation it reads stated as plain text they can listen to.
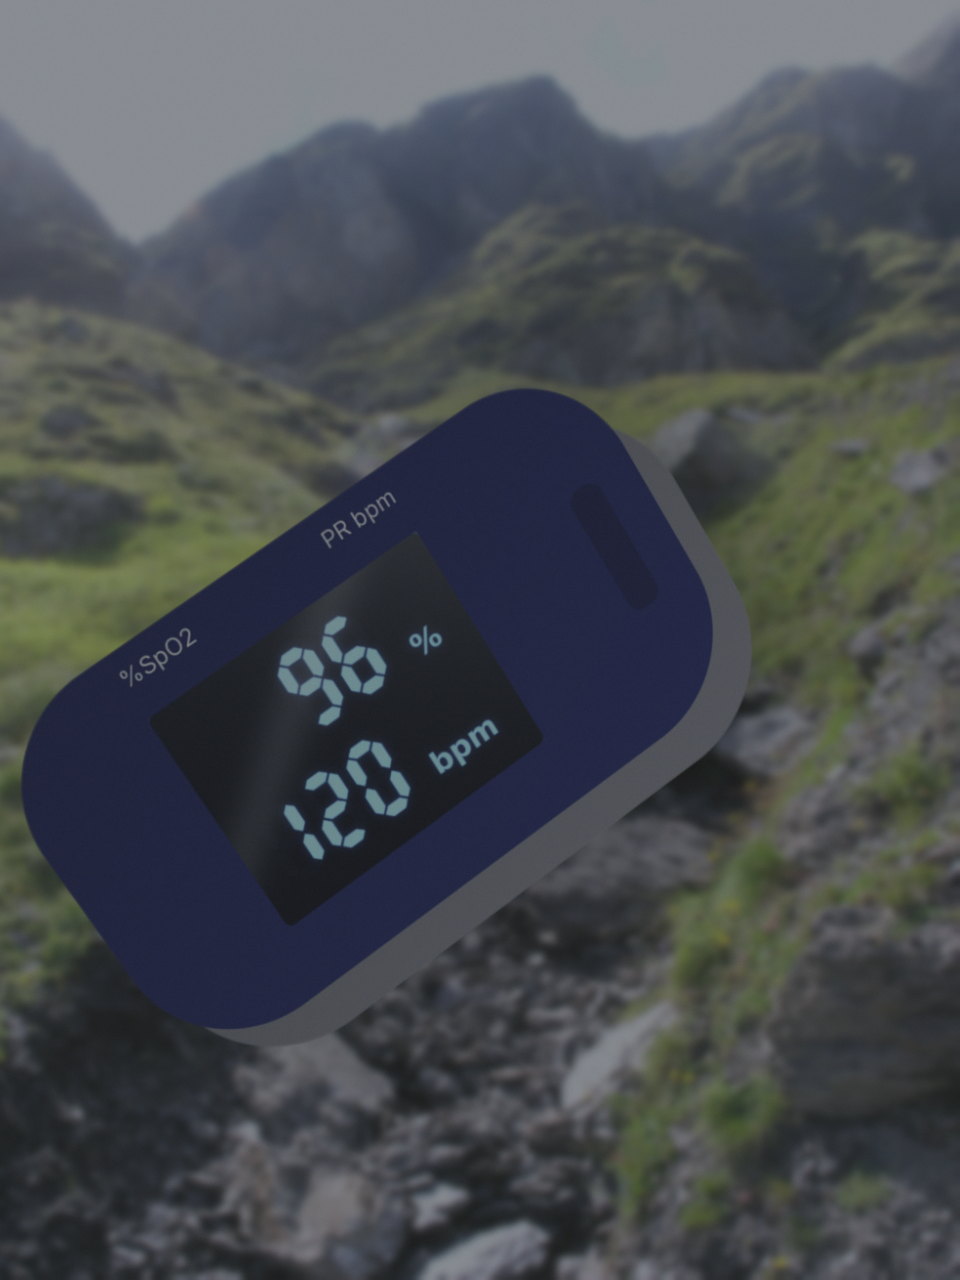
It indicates 96 %
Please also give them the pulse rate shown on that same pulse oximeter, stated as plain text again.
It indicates 120 bpm
